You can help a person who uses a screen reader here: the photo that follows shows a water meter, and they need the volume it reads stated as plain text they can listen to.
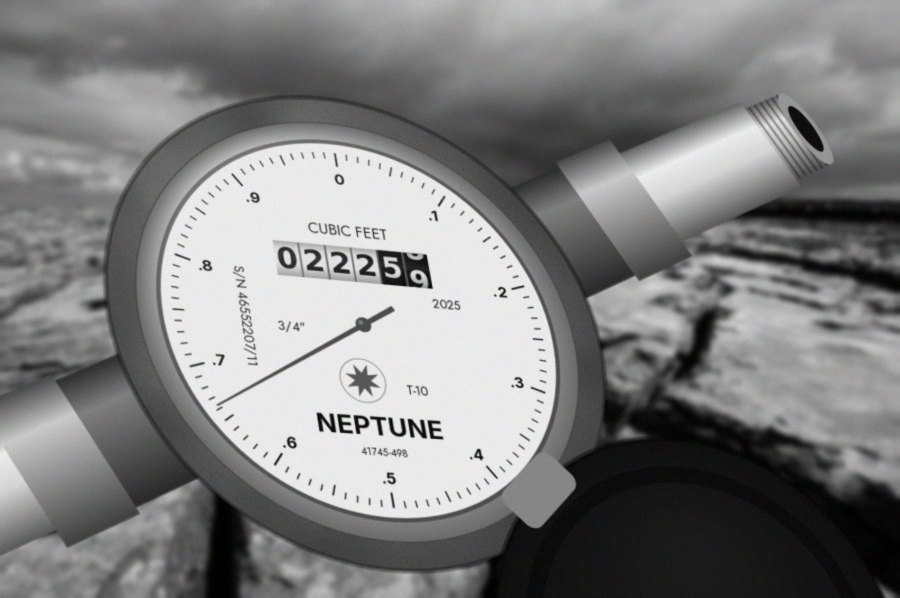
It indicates 22258.66 ft³
